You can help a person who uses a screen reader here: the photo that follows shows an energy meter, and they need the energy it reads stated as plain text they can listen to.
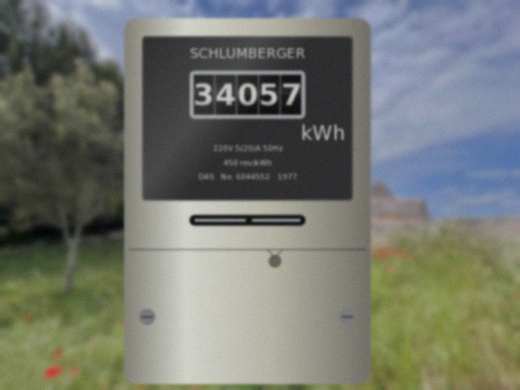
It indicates 34057 kWh
